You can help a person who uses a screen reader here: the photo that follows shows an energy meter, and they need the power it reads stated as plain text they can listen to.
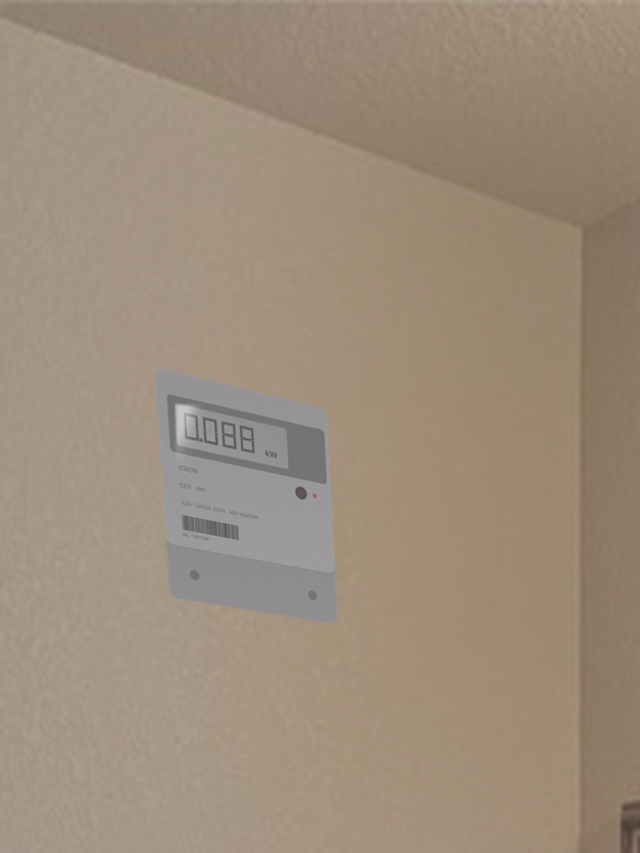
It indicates 0.088 kW
